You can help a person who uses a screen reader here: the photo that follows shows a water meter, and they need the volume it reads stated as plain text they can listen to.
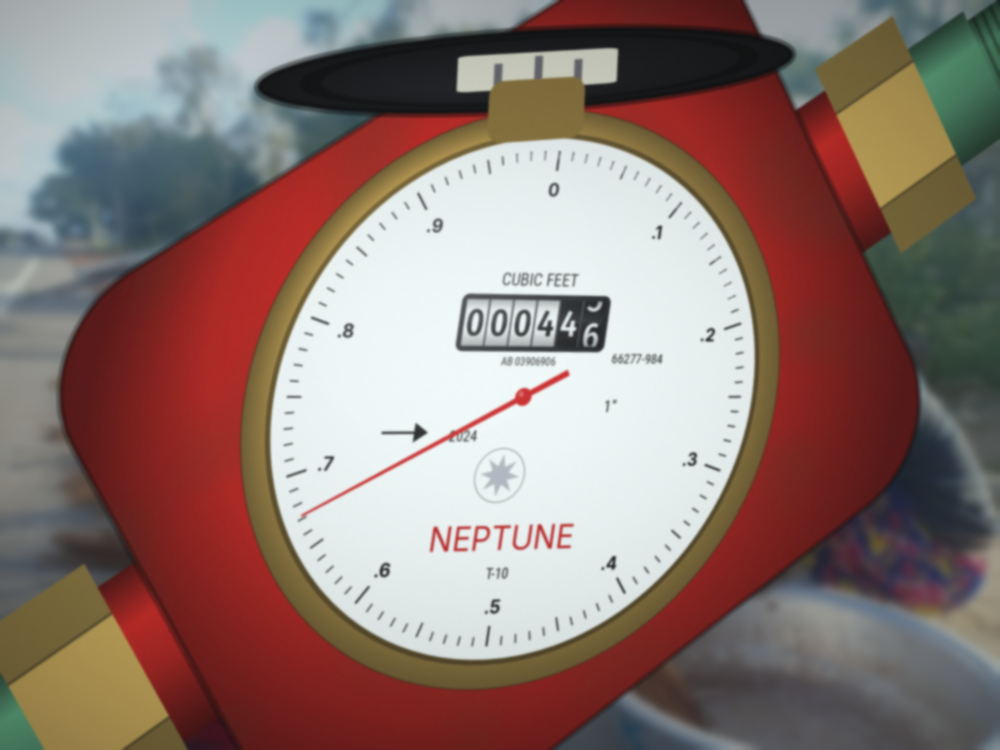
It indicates 445.67 ft³
